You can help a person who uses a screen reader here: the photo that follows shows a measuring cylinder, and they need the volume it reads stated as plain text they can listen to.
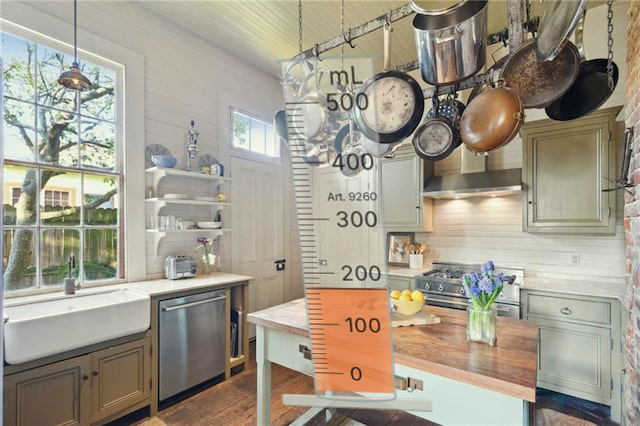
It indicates 170 mL
